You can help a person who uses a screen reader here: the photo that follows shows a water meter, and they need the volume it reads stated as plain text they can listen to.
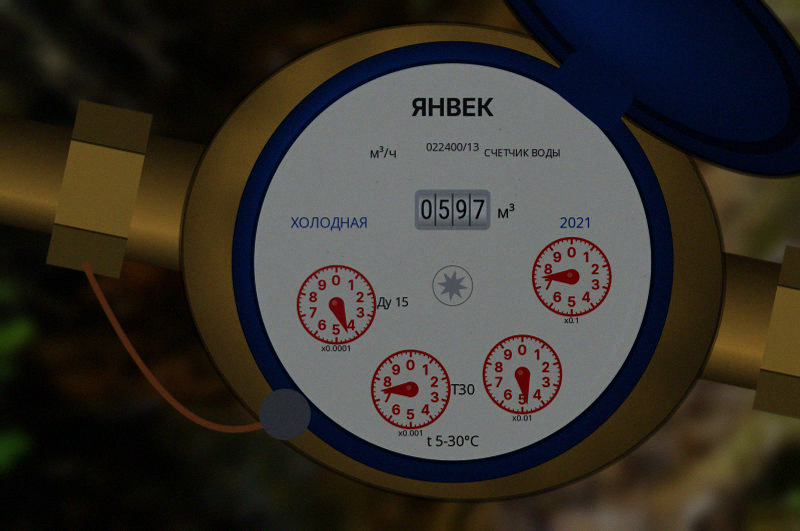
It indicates 597.7474 m³
